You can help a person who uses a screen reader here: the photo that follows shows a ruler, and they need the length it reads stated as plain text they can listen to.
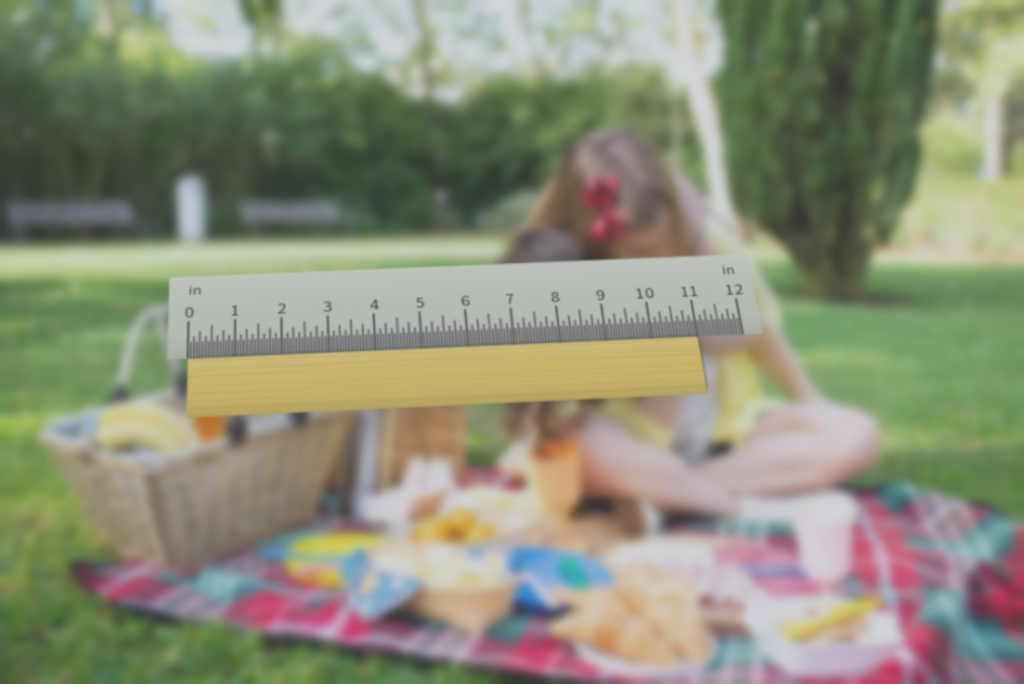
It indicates 11 in
